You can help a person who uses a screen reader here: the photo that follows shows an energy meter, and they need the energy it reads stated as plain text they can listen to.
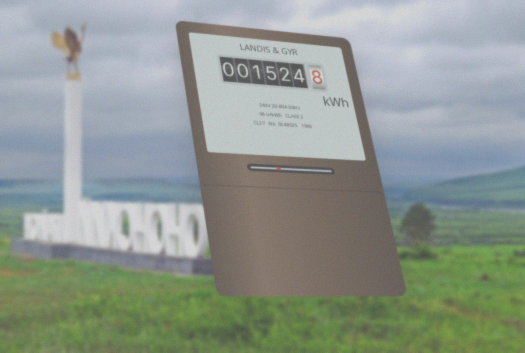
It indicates 1524.8 kWh
